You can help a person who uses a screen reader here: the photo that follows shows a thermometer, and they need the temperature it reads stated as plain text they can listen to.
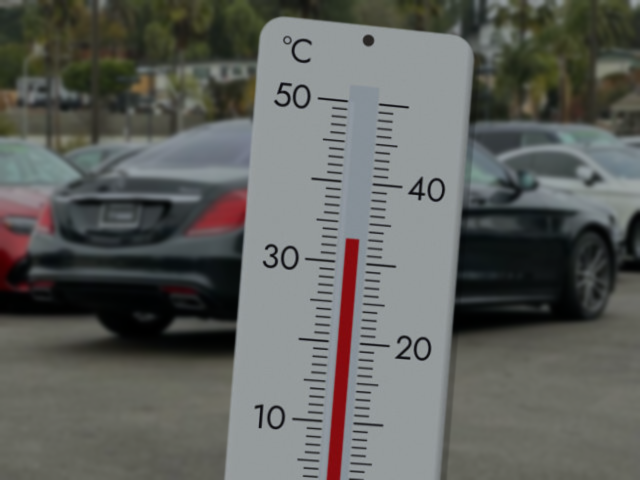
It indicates 33 °C
